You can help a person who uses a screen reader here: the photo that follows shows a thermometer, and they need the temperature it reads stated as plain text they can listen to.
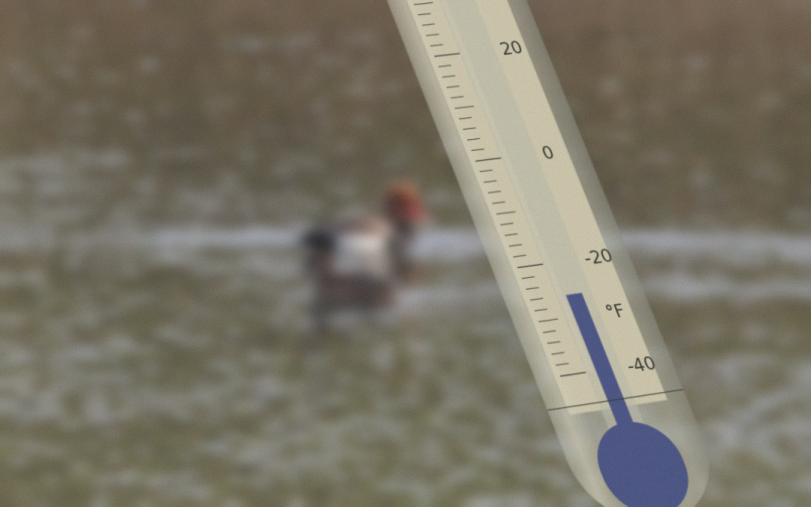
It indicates -26 °F
